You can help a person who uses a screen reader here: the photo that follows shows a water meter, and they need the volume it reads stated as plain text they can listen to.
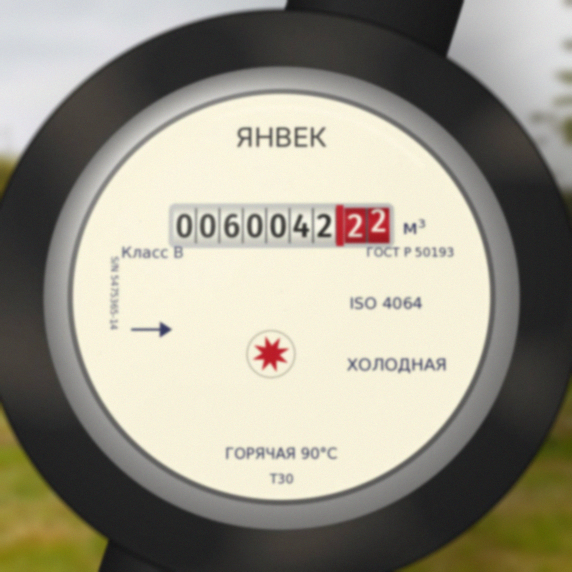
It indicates 60042.22 m³
